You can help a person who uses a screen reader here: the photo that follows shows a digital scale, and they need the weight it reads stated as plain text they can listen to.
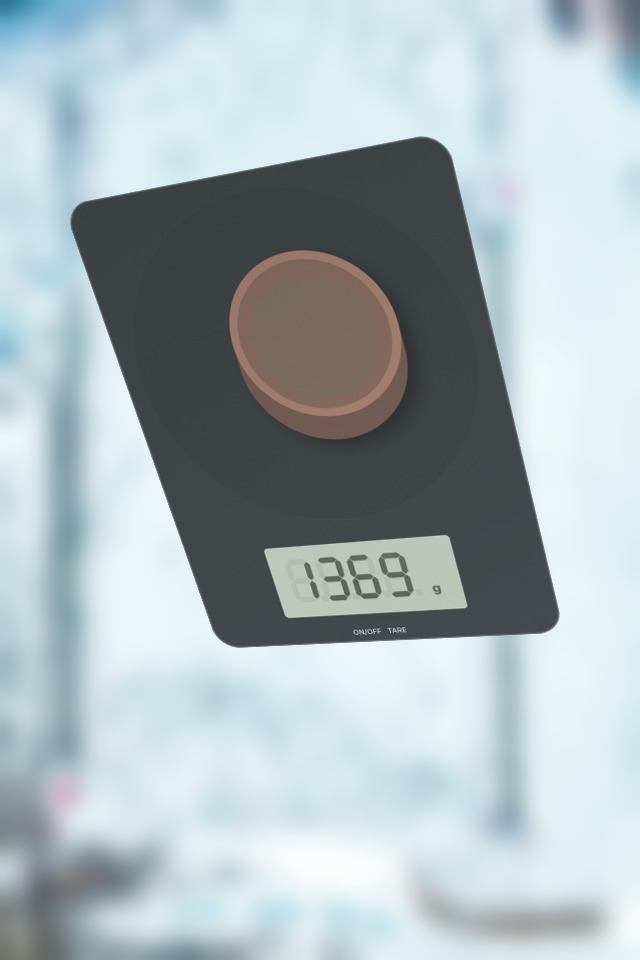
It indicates 1369 g
